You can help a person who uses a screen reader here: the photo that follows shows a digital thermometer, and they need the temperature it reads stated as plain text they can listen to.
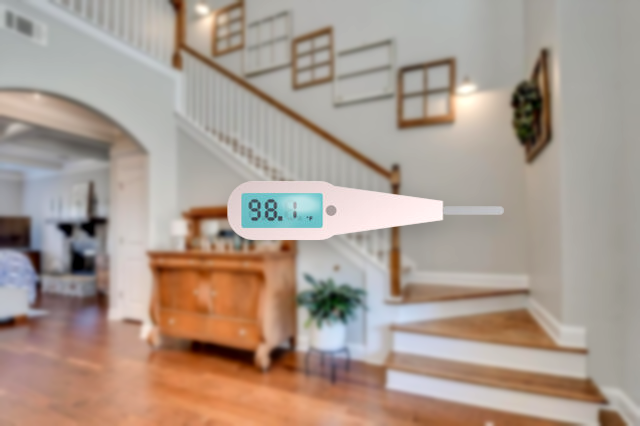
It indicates 98.1 °F
